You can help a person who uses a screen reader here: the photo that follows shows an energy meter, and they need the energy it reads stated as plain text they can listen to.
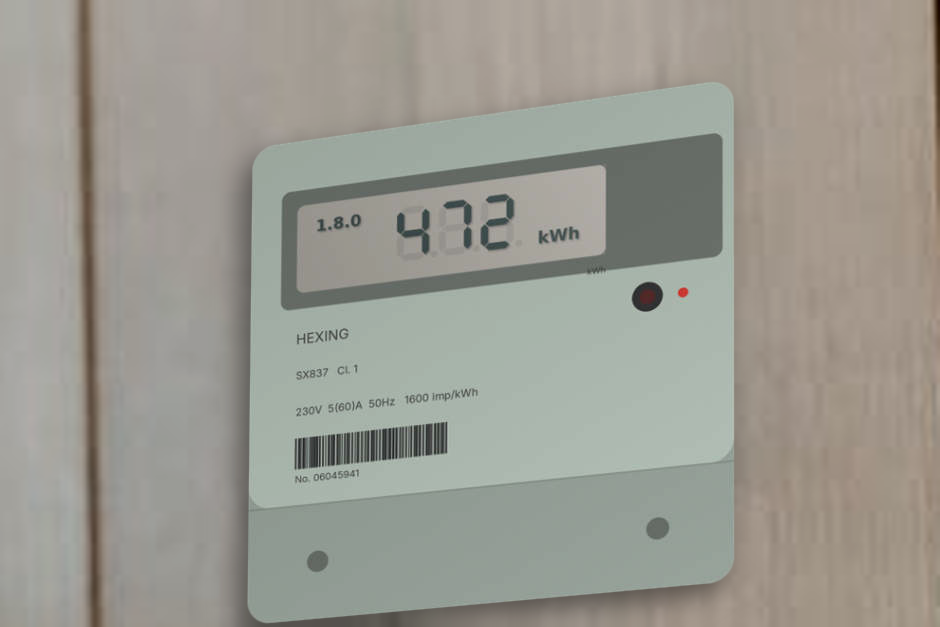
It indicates 472 kWh
